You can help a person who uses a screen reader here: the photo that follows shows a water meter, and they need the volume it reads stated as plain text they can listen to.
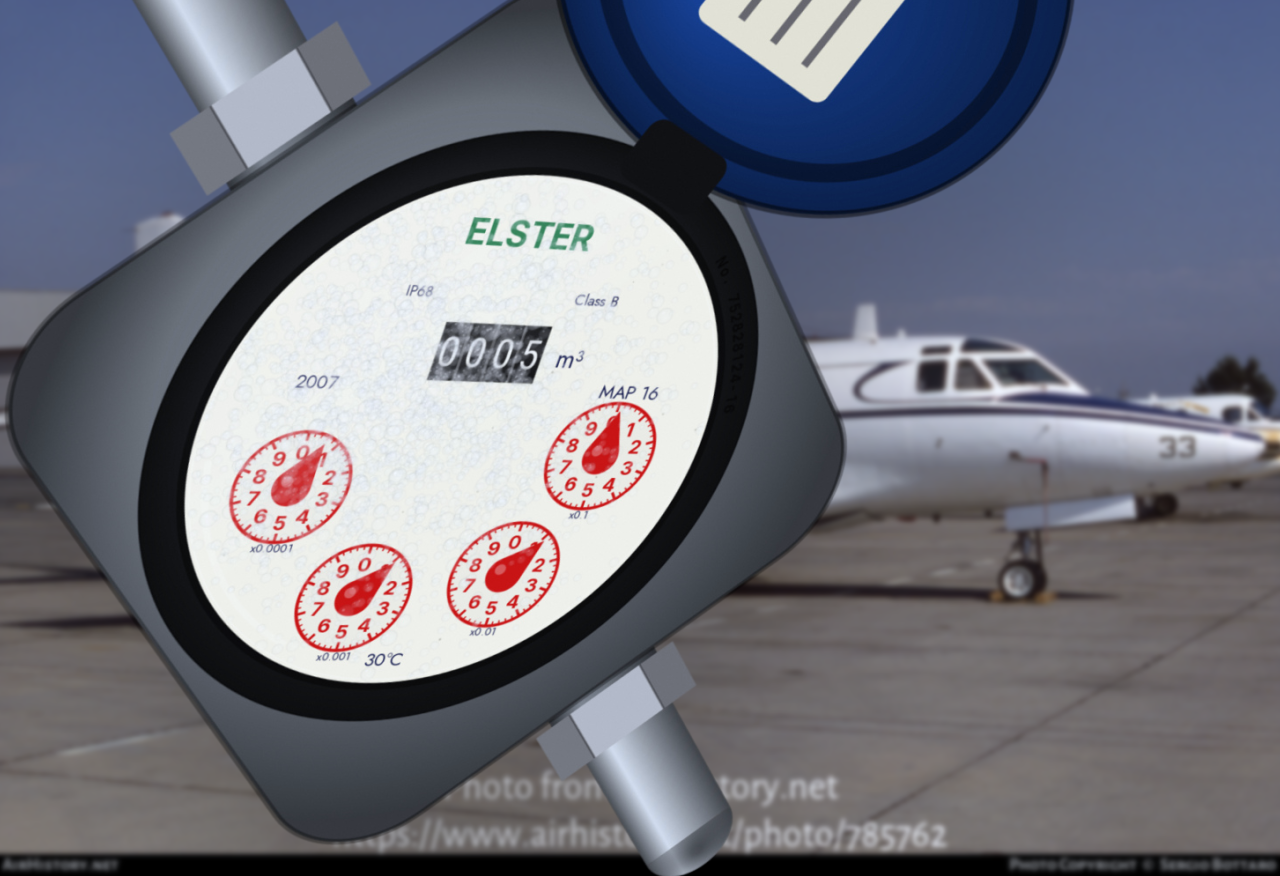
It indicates 5.0110 m³
